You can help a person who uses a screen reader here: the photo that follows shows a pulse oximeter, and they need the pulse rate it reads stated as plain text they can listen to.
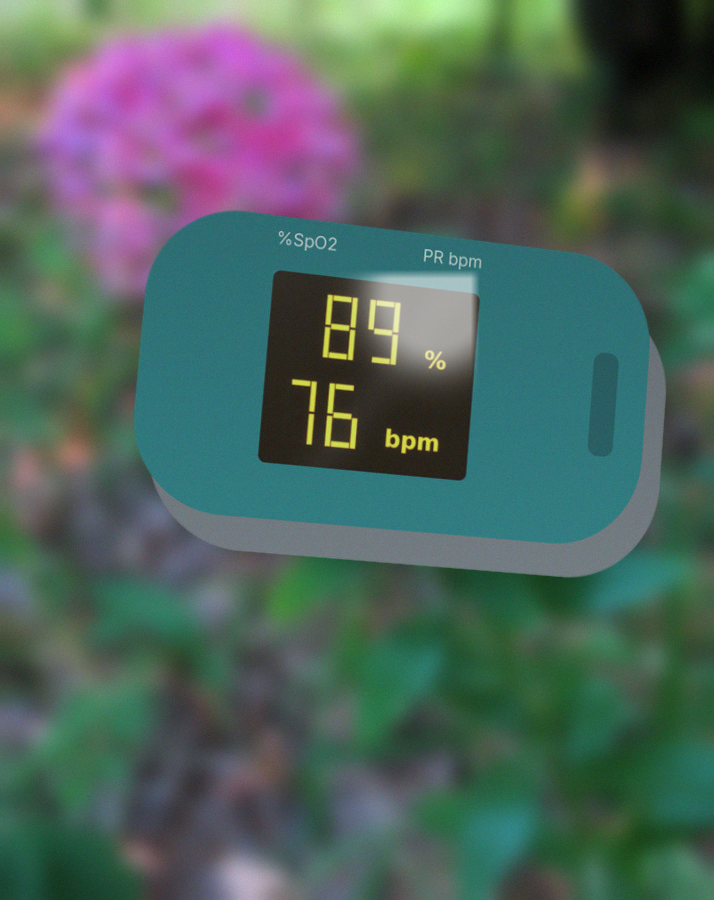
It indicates 76 bpm
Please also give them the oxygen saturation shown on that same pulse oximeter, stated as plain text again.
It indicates 89 %
